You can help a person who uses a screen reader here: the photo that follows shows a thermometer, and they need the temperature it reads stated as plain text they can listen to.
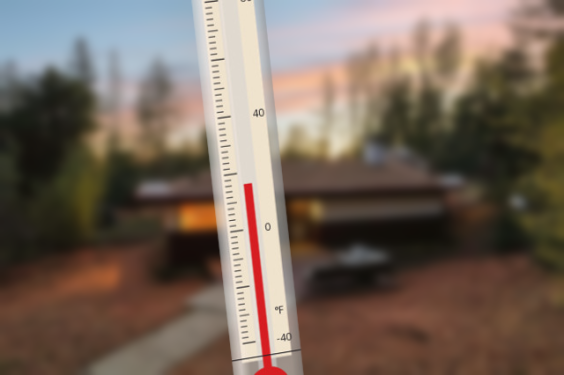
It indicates 16 °F
